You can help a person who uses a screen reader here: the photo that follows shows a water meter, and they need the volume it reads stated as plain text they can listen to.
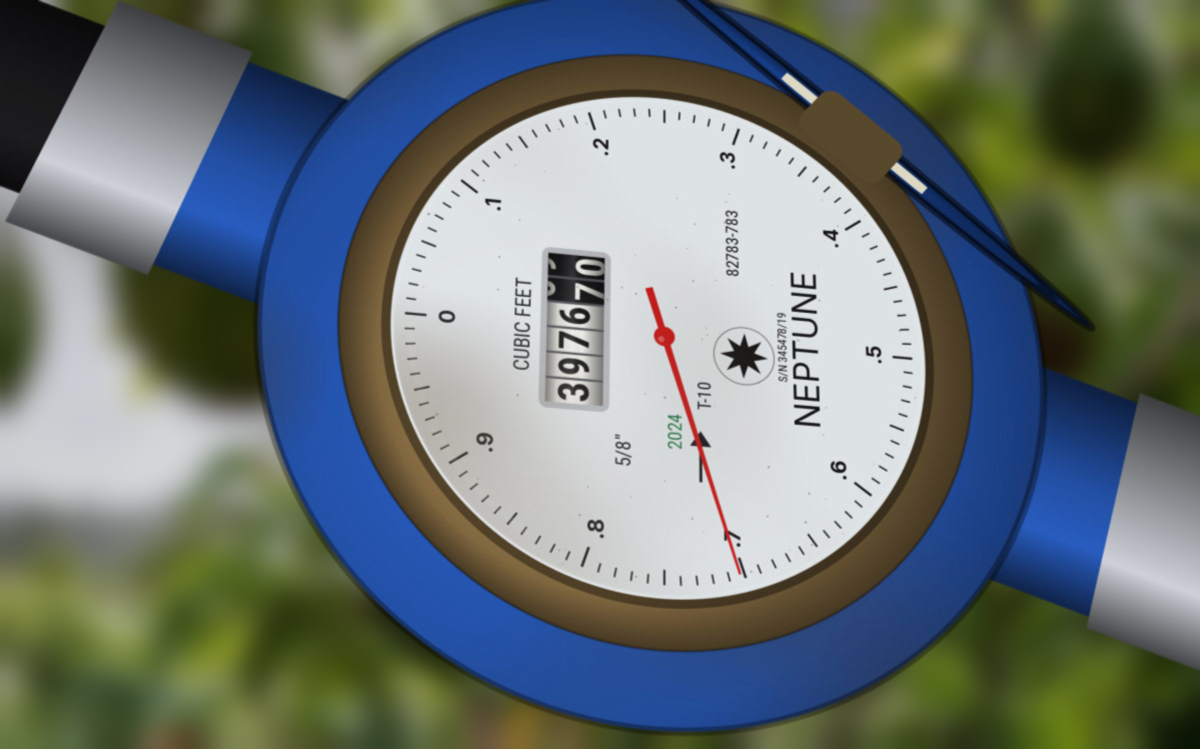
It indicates 397669.70 ft³
